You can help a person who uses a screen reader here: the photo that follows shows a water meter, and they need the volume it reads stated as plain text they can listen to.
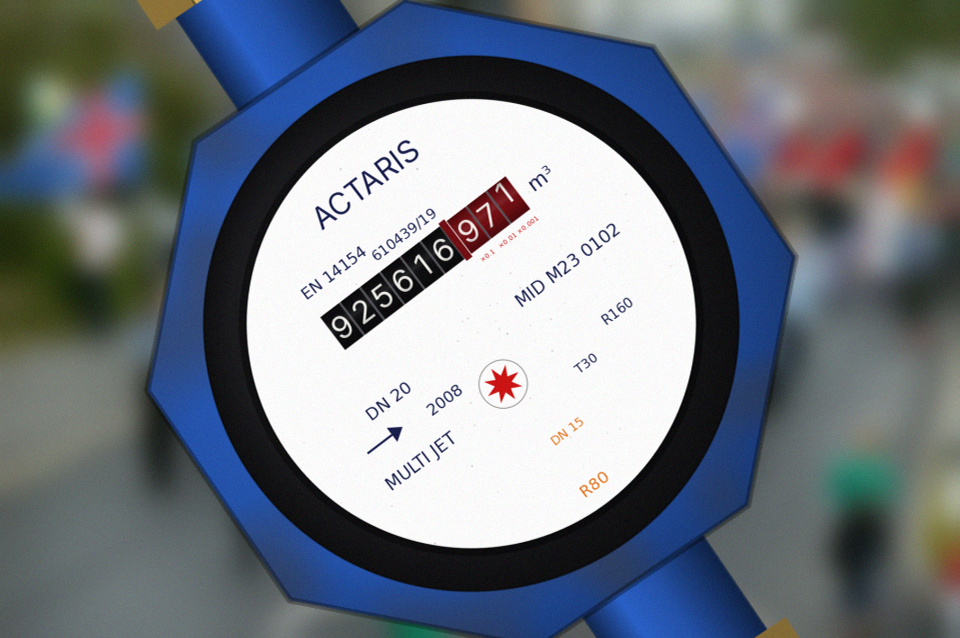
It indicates 925616.971 m³
